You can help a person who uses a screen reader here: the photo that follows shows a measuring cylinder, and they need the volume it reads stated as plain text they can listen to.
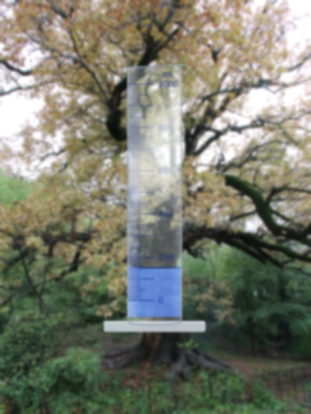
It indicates 150 mL
